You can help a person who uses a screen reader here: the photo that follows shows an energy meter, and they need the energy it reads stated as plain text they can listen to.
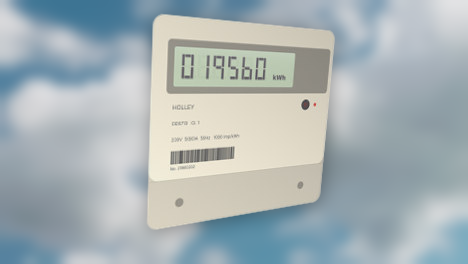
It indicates 19560 kWh
